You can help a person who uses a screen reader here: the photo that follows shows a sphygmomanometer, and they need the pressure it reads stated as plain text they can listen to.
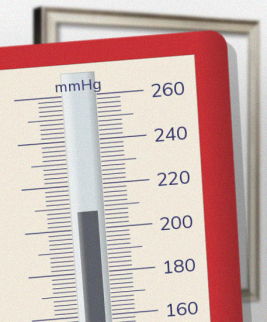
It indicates 208 mmHg
